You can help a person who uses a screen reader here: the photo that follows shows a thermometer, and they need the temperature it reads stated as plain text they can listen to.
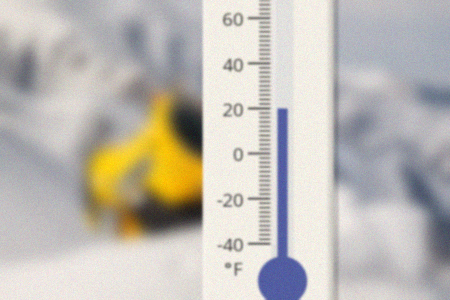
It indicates 20 °F
